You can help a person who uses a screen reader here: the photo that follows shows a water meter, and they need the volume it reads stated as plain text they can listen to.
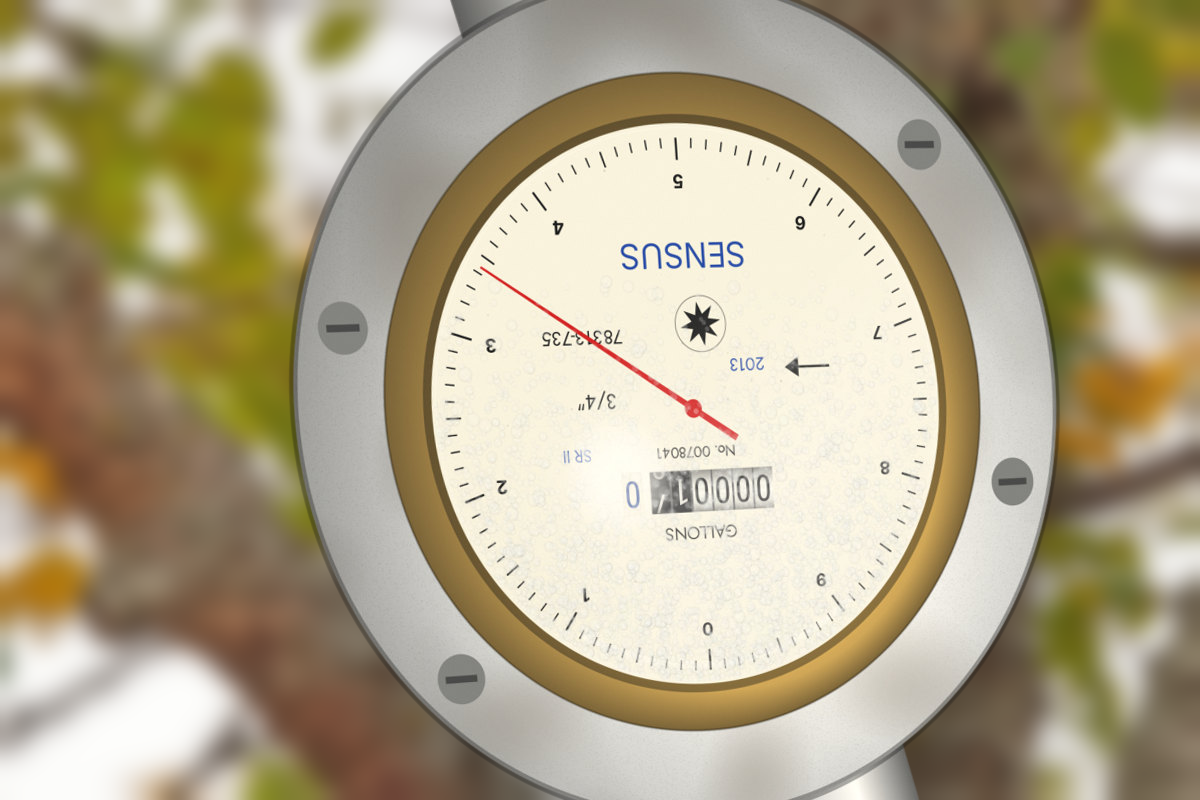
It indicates 173.4 gal
